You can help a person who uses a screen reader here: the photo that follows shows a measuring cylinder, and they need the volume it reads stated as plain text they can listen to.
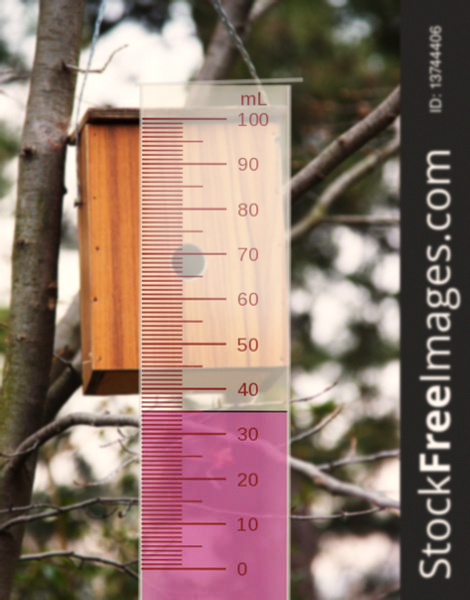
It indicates 35 mL
